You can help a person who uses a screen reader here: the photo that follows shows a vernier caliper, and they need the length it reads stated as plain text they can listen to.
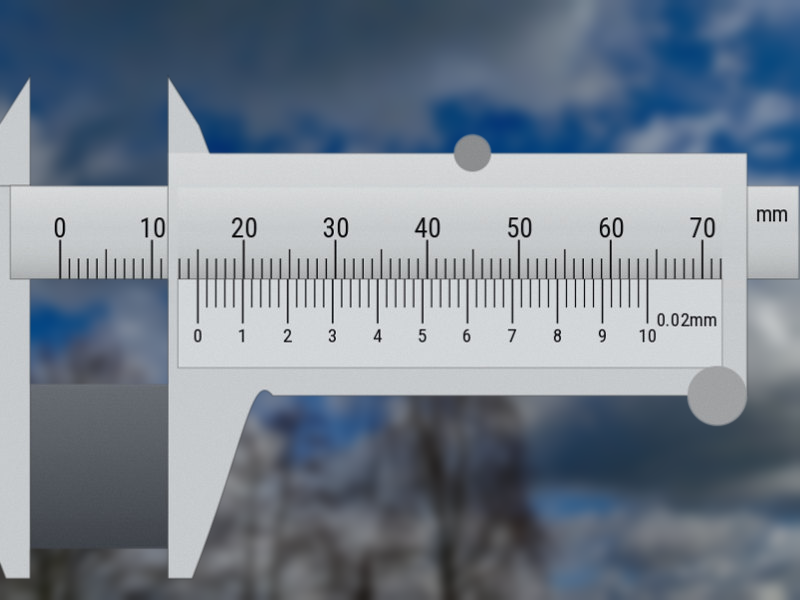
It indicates 15.0 mm
